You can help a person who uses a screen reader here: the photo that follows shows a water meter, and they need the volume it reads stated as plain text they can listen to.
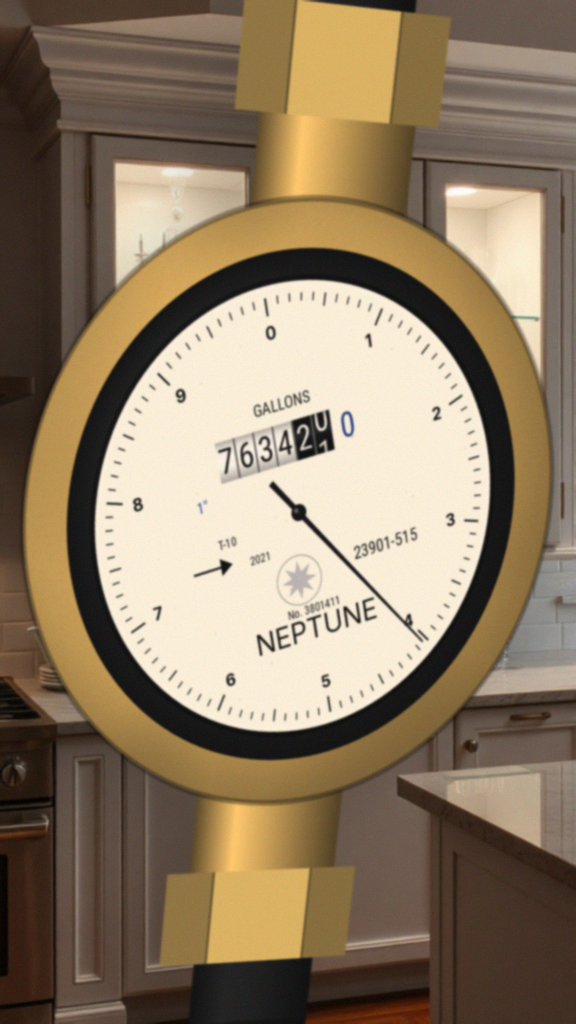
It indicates 7634204.0 gal
